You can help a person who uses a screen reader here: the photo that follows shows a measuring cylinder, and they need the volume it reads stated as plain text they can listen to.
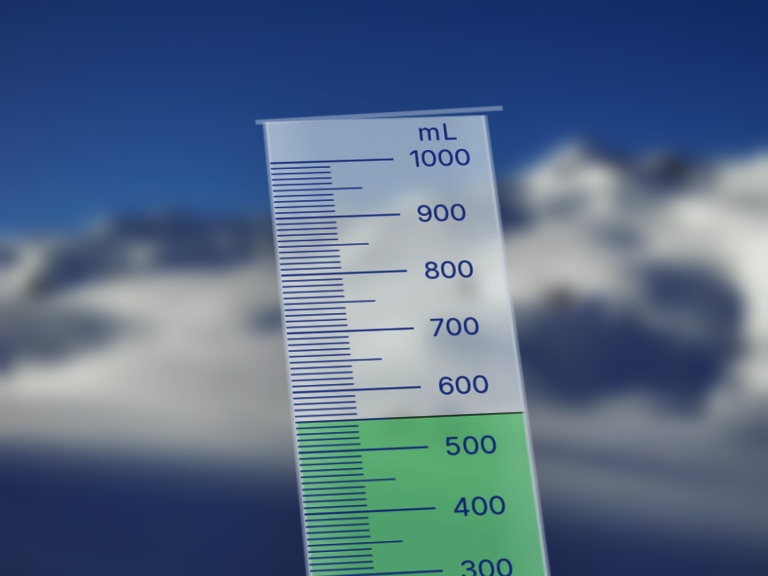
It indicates 550 mL
